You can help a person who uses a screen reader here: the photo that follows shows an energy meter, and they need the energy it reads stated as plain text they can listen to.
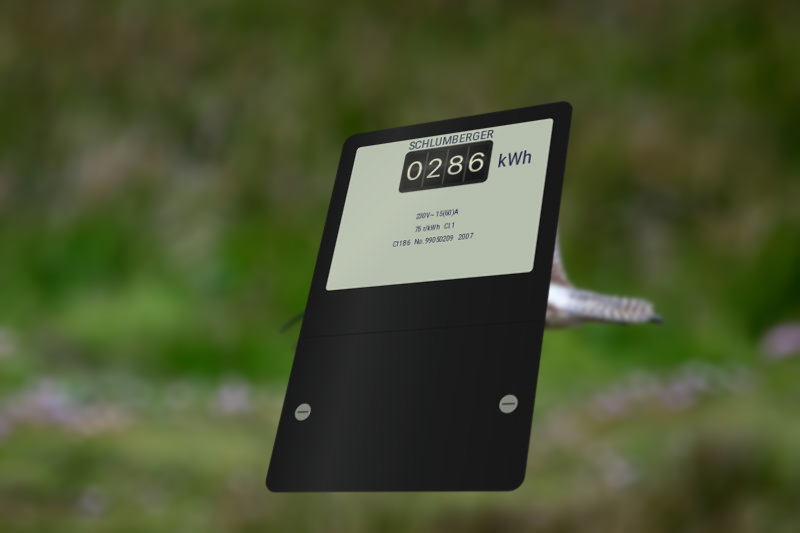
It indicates 286 kWh
